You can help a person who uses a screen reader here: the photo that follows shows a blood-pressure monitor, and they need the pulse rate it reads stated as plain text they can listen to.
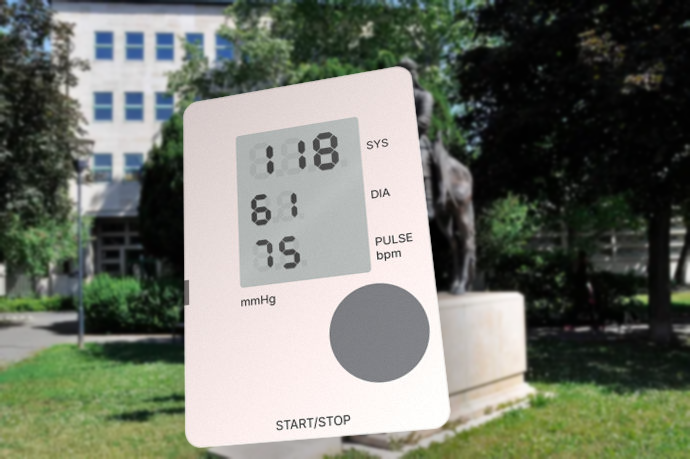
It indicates 75 bpm
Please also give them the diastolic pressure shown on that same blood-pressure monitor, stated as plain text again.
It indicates 61 mmHg
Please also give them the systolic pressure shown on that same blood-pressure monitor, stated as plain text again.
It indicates 118 mmHg
